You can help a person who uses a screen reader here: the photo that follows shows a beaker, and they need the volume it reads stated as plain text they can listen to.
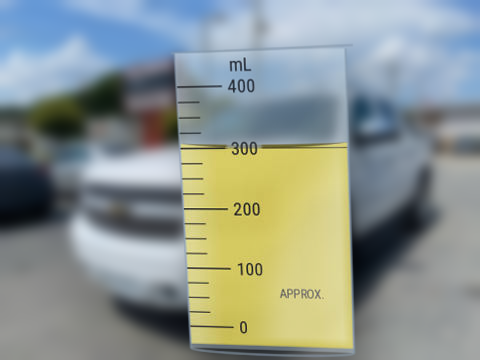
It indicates 300 mL
